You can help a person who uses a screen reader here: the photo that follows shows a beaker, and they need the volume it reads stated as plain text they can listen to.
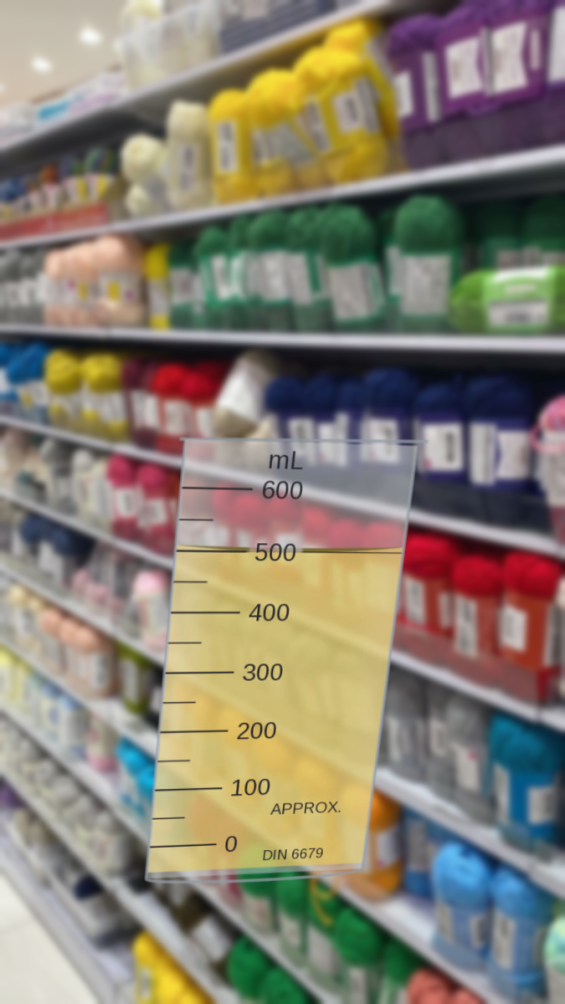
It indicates 500 mL
